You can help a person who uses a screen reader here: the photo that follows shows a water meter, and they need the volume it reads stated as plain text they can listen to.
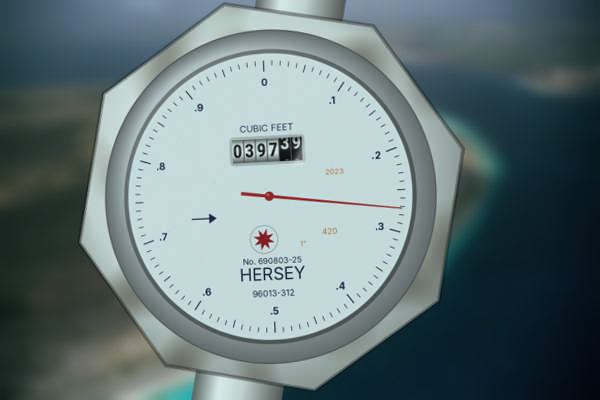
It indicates 39739.27 ft³
